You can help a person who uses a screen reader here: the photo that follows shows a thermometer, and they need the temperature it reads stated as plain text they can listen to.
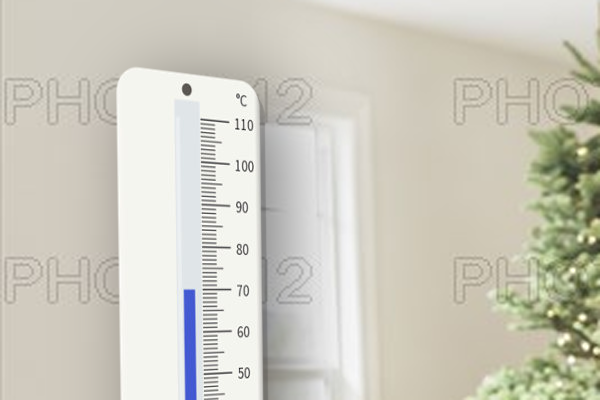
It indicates 70 °C
